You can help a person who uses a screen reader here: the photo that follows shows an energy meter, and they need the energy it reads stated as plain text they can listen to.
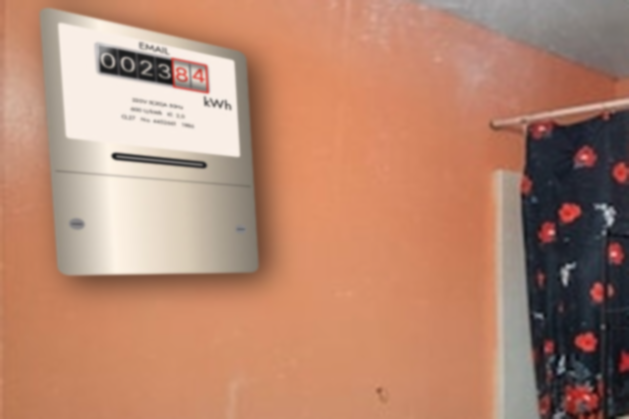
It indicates 23.84 kWh
